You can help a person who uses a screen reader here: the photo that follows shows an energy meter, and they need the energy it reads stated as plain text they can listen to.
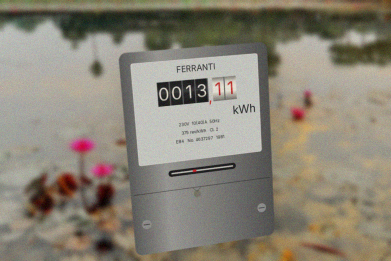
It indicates 13.11 kWh
